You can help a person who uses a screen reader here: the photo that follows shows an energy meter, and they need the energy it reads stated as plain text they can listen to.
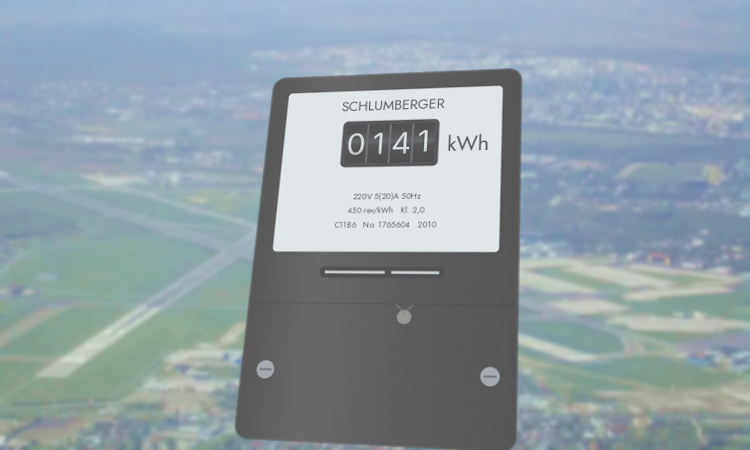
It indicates 141 kWh
